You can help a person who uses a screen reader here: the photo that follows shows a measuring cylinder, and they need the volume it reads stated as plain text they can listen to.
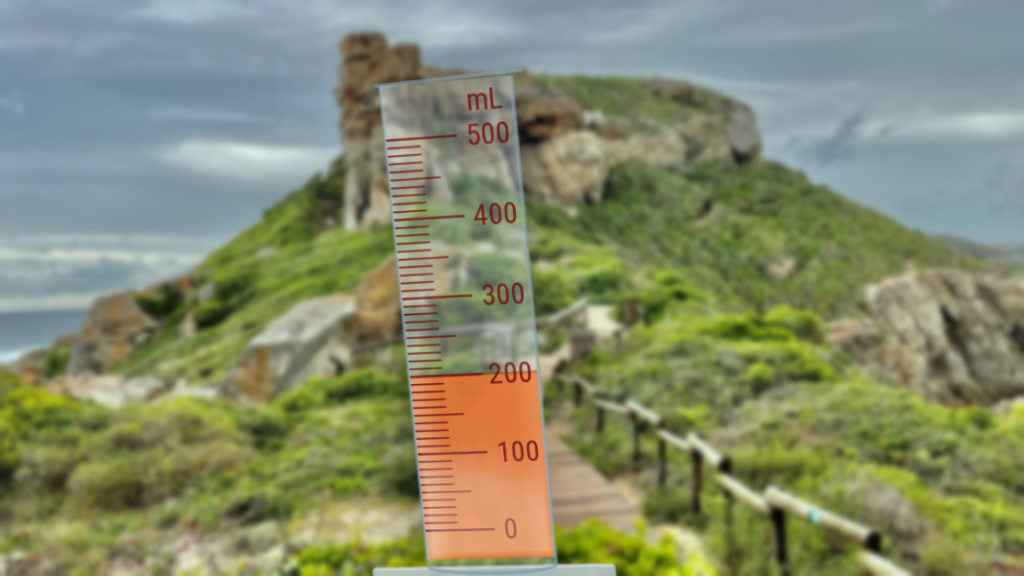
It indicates 200 mL
